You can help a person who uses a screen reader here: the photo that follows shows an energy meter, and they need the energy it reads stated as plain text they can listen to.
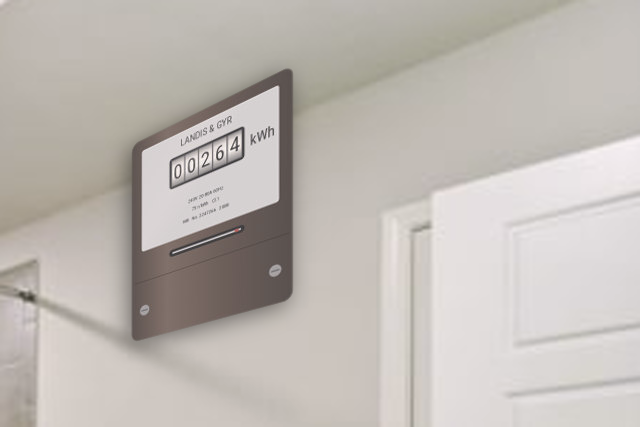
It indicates 264 kWh
